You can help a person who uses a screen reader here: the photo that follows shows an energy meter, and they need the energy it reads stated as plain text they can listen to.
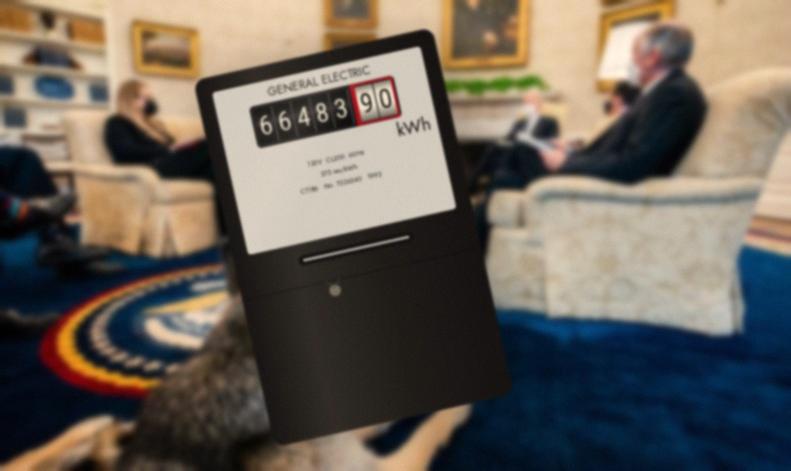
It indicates 66483.90 kWh
